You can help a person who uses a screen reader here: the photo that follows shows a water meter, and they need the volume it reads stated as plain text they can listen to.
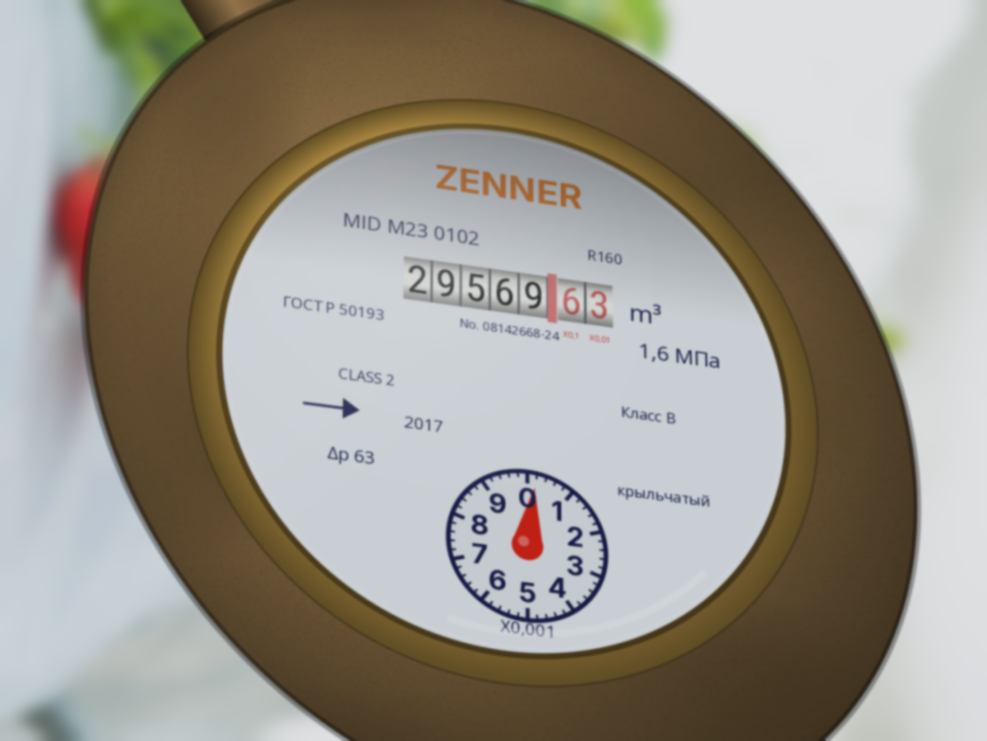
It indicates 29569.630 m³
